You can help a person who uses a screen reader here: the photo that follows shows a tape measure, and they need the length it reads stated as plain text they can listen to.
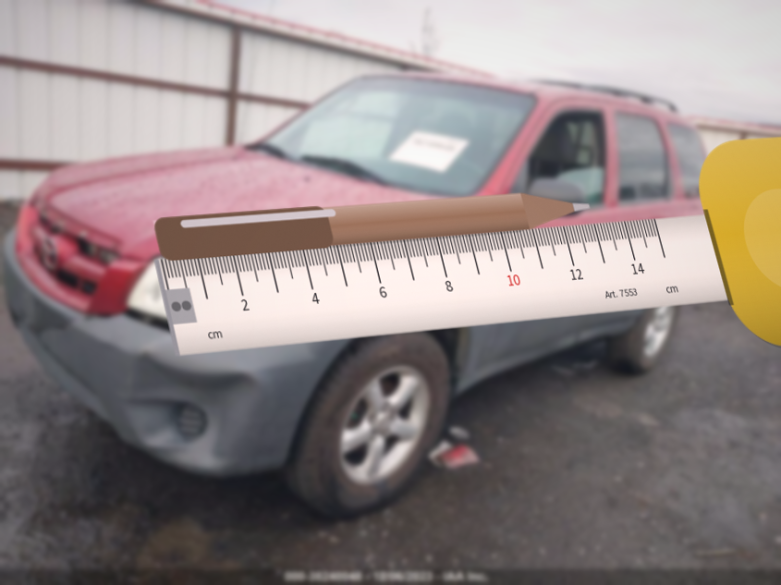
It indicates 13 cm
